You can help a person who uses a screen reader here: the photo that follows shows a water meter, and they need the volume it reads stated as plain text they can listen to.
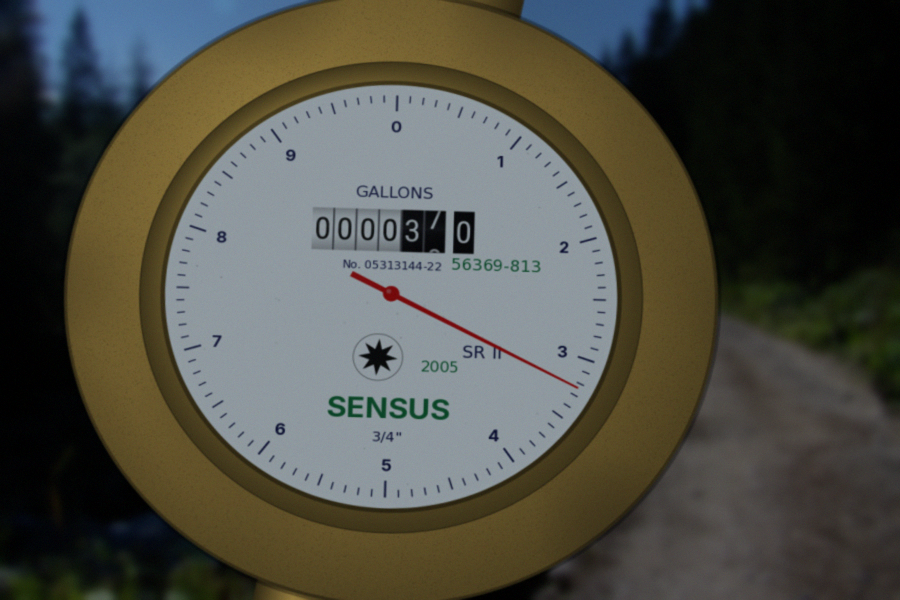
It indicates 373.2 gal
